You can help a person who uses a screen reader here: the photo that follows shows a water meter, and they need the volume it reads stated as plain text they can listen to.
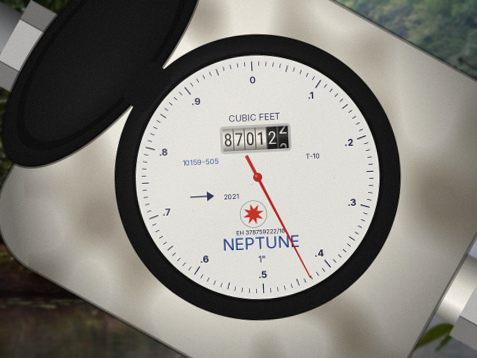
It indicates 870122.43 ft³
